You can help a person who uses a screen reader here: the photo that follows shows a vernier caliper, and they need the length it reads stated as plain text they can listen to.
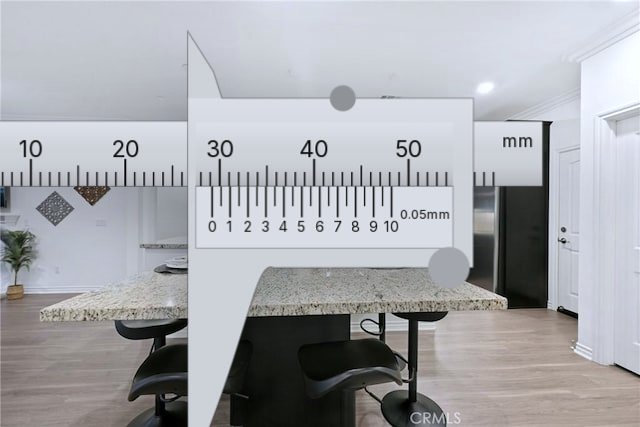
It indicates 29.2 mm
